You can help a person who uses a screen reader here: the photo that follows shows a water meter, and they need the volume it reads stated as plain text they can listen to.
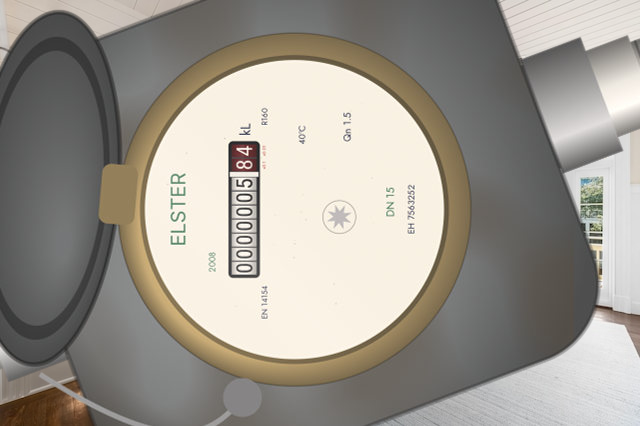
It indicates 5.84 kL
